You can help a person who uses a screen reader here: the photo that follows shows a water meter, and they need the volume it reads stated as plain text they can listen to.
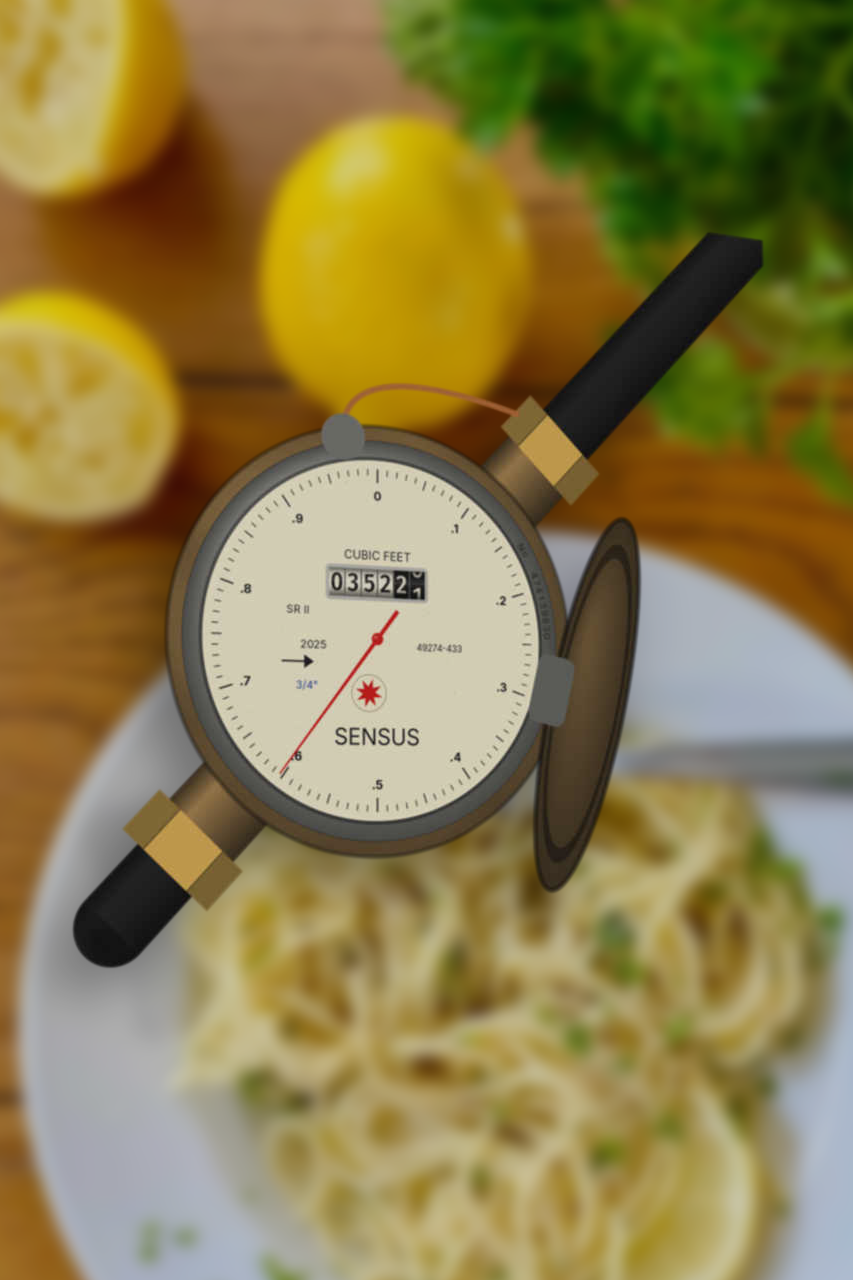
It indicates 35220.60 ft³
